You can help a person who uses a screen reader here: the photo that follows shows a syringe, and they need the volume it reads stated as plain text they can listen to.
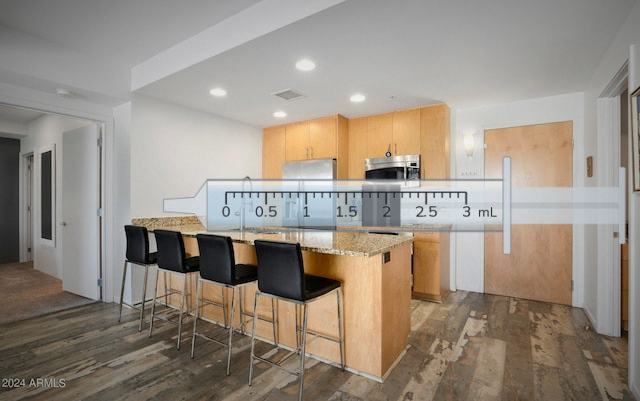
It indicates 1.7 mL
